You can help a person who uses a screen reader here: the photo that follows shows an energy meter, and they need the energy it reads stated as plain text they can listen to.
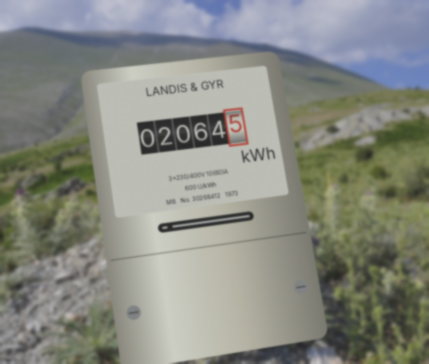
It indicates 2064.5 kWh
